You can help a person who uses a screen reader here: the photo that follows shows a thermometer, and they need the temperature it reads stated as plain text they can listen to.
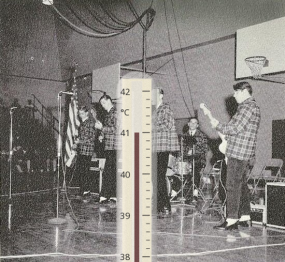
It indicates 41 °C
